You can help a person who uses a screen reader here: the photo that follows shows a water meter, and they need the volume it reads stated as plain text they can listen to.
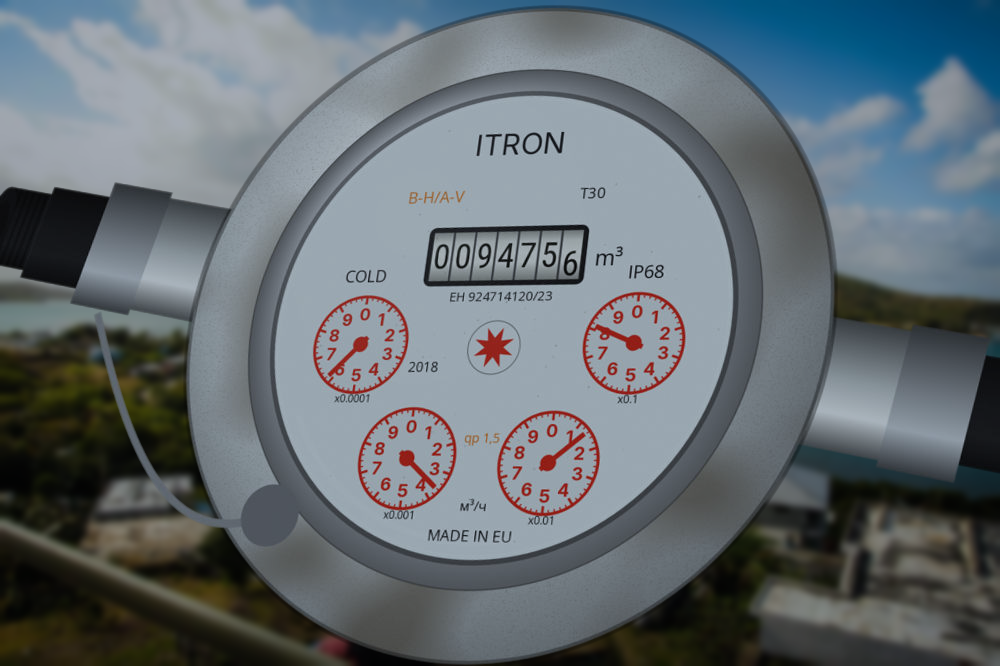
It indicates 94755.8136 m³
